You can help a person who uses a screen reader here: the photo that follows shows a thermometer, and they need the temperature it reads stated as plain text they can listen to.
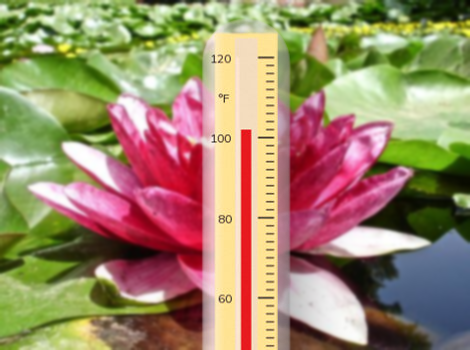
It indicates 102 °F
